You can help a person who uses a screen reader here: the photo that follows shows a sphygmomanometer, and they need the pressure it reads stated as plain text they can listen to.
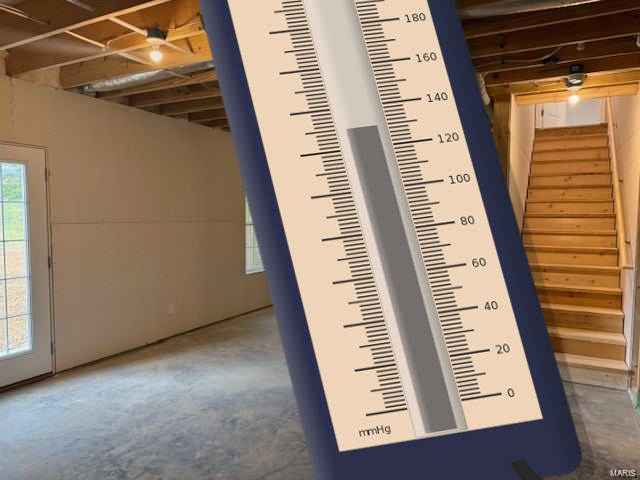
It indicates 130 mmHg
